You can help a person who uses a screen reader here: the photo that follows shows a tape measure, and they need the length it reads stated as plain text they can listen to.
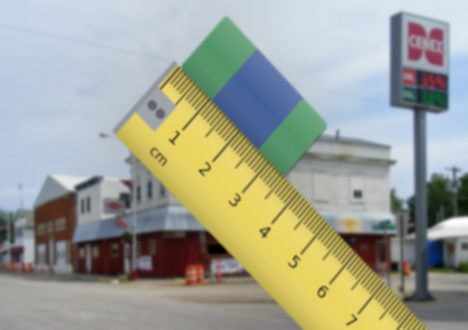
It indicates 3.5 cm
